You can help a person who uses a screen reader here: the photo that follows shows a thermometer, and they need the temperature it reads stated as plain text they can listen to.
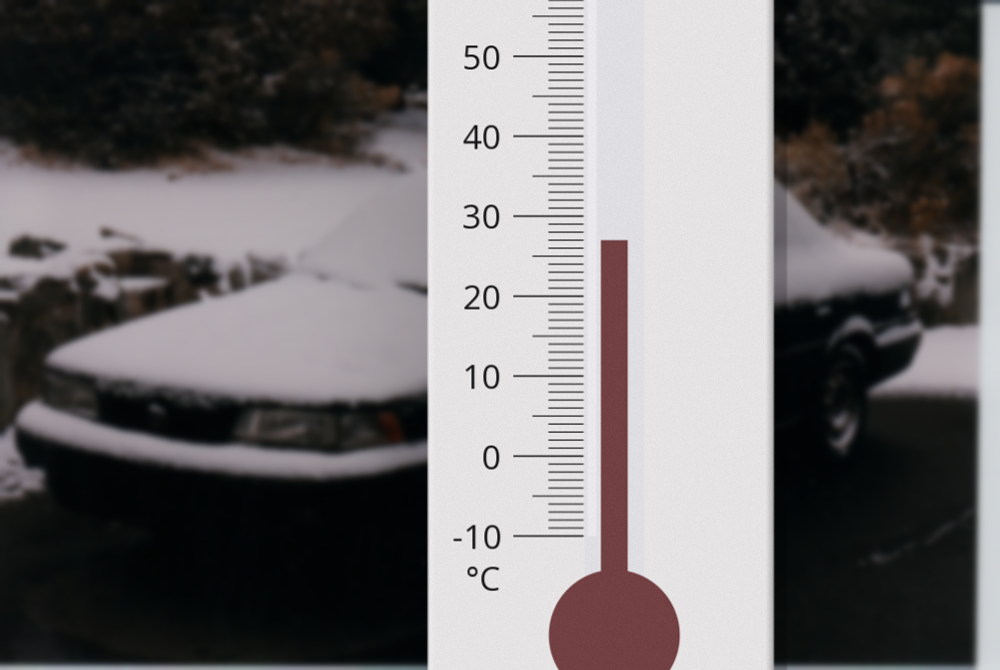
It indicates 27 °C
